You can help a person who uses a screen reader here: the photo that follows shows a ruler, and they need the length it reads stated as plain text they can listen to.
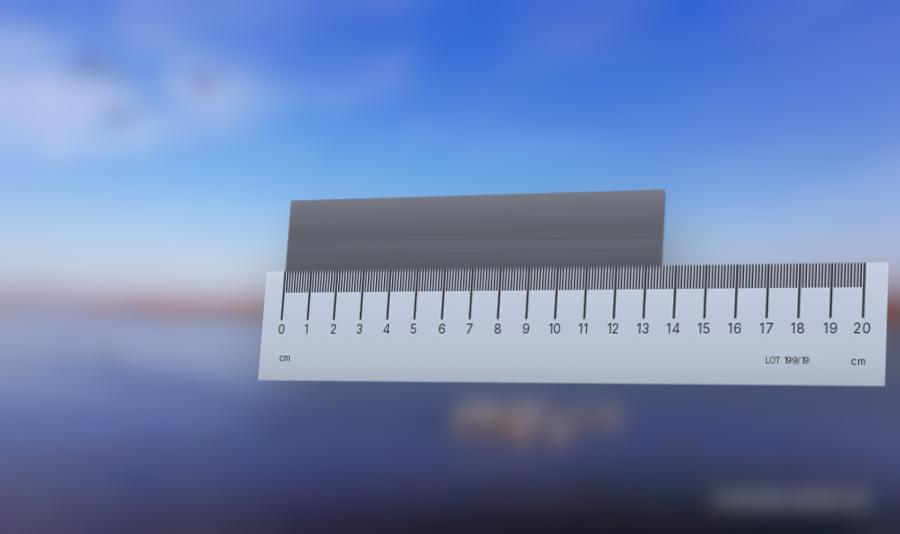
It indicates 13.5 cm
